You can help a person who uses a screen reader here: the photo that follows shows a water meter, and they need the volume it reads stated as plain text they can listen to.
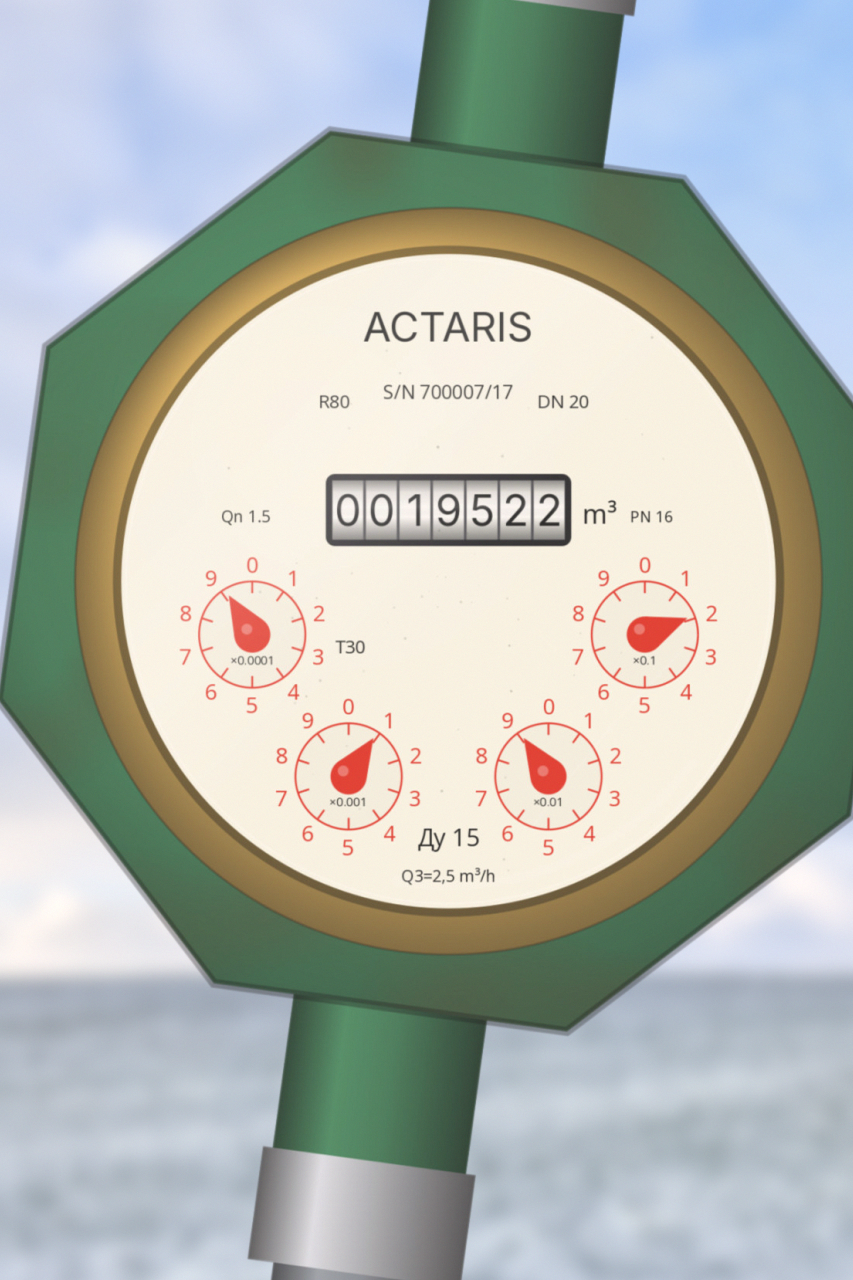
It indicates 19522.1909 m³
